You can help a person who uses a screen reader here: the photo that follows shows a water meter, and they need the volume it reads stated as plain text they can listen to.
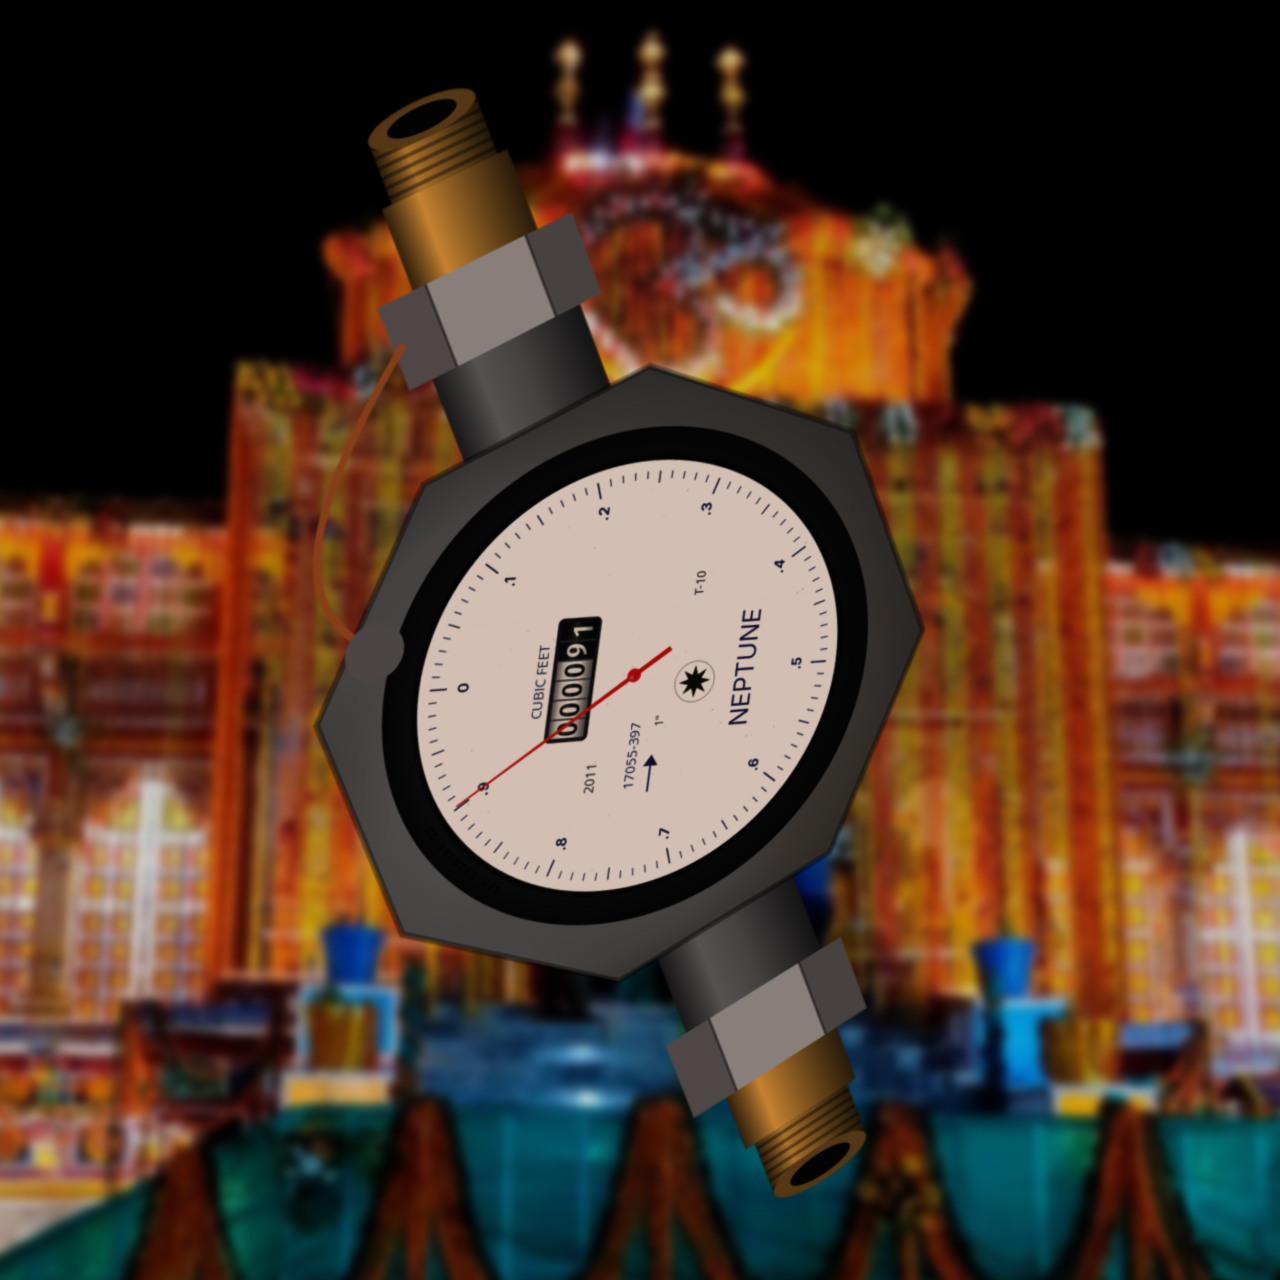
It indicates 90.90 ft³
